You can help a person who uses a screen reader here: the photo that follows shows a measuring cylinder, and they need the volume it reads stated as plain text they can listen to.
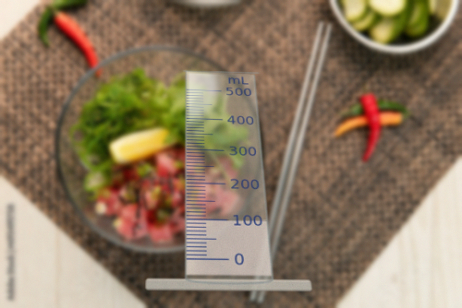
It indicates 100 mL
